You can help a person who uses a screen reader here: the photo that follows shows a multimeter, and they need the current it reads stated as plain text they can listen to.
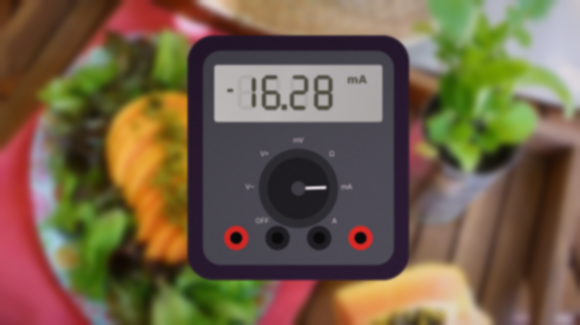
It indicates -16.28 mA
